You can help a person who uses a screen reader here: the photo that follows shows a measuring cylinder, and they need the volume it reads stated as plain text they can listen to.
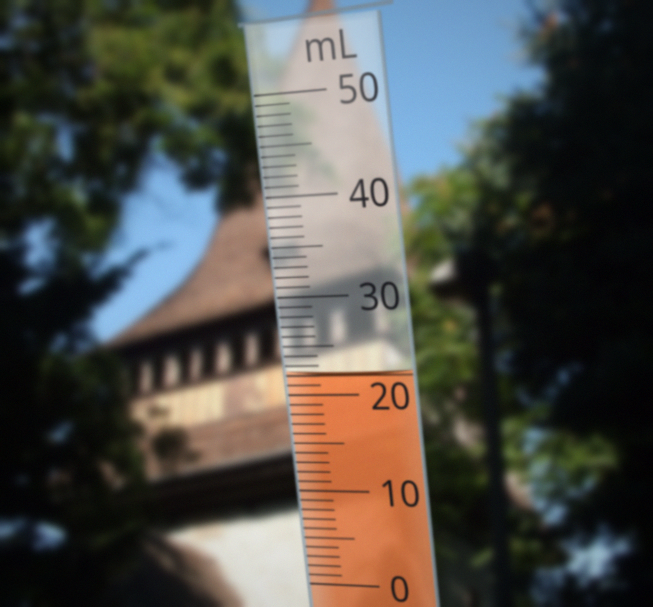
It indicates 22 mL
